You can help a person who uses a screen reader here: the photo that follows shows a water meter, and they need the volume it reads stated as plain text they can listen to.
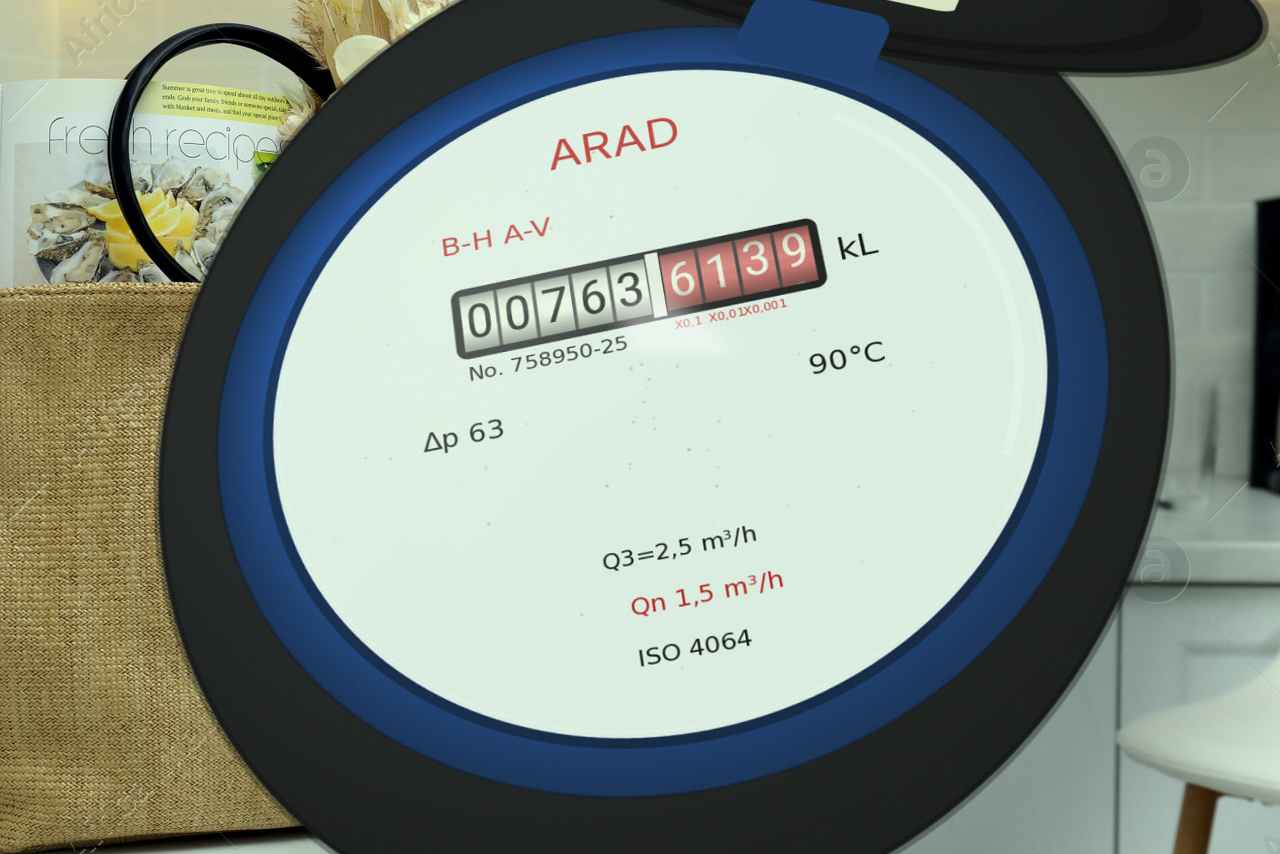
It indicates 763.6139 kL
